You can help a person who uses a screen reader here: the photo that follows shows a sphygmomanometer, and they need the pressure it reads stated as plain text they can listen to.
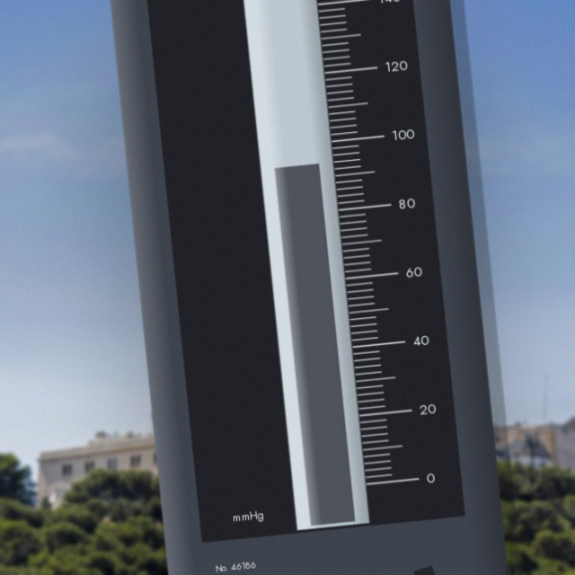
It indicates 94 mmHg
